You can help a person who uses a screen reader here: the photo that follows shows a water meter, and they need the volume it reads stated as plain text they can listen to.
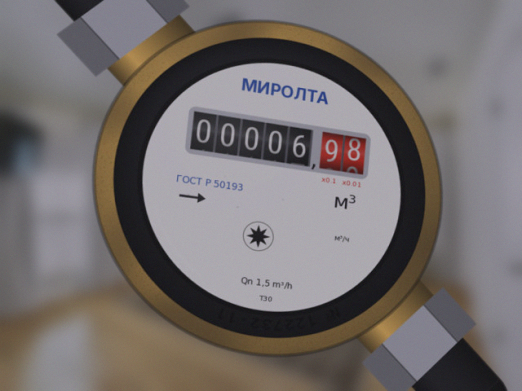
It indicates 6.98 m³
